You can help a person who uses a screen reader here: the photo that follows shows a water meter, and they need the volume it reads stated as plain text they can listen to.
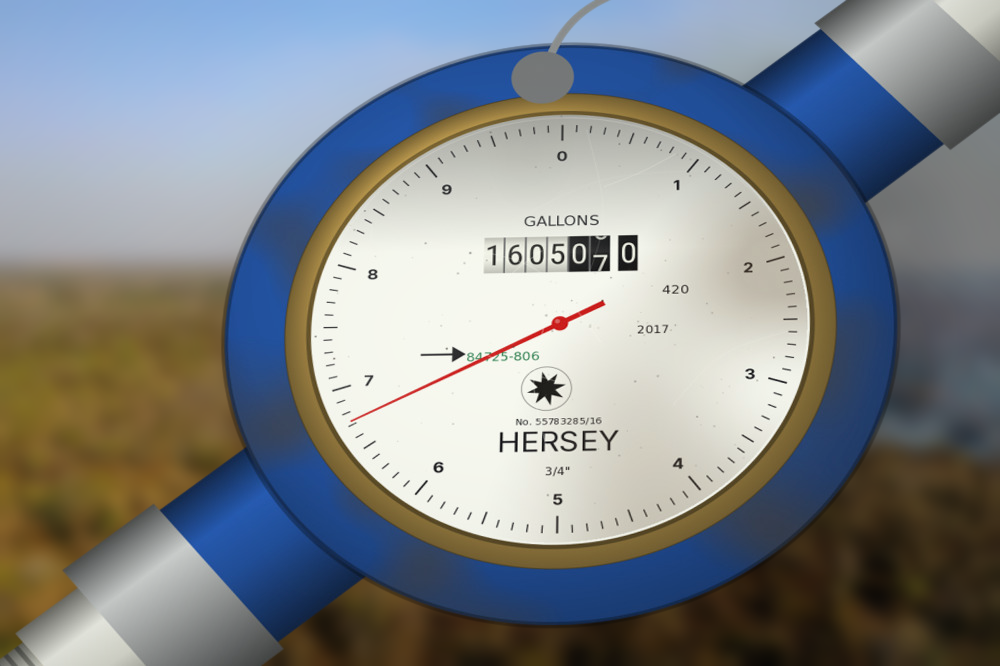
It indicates 1605066.7 gal
